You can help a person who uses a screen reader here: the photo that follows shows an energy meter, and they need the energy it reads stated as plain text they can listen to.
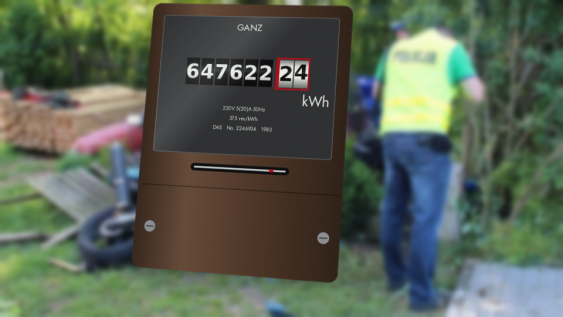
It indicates 647622.24 kWh
